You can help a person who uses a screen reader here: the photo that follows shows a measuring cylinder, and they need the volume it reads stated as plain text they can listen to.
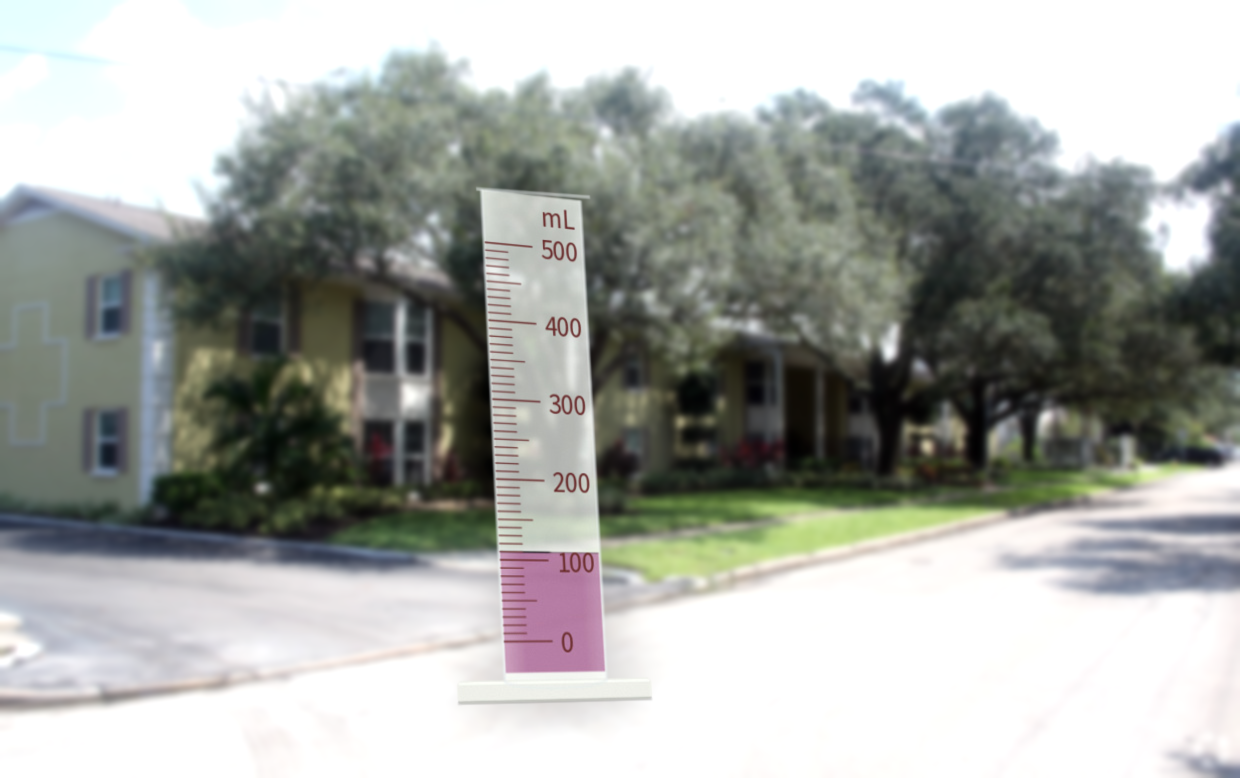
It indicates 110 mL
